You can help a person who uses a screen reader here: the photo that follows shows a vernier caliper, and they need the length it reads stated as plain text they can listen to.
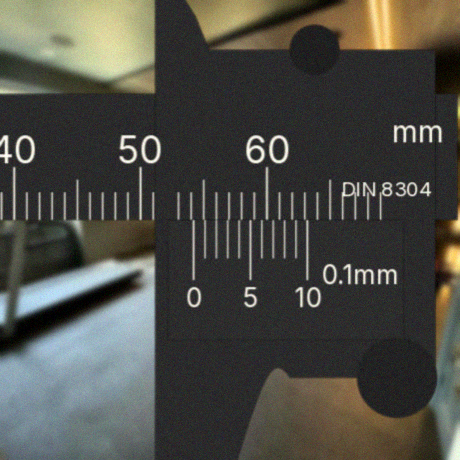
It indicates 54.2 mm
